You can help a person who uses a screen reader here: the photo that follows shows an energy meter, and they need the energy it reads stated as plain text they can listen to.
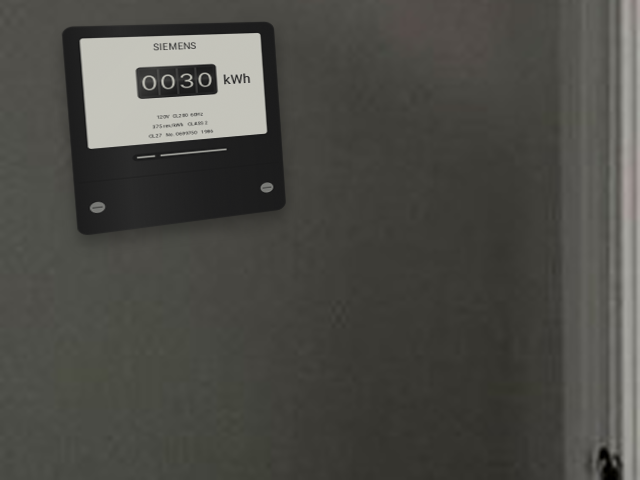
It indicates 30 kWh
